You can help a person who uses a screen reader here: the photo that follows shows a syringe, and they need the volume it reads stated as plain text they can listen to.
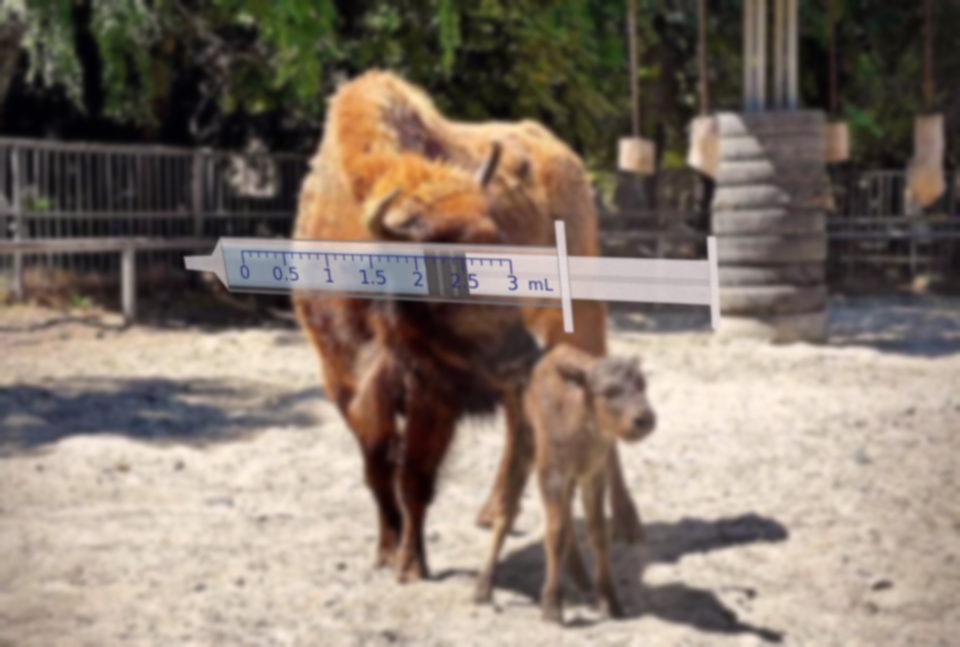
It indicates 2.1 mL
